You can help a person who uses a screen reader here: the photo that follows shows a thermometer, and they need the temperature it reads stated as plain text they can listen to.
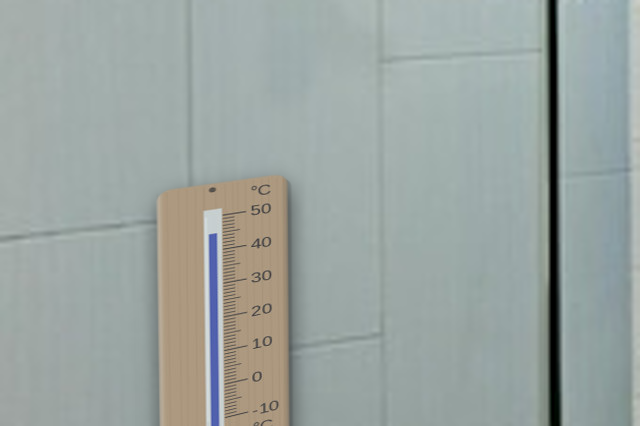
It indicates 45 °C
